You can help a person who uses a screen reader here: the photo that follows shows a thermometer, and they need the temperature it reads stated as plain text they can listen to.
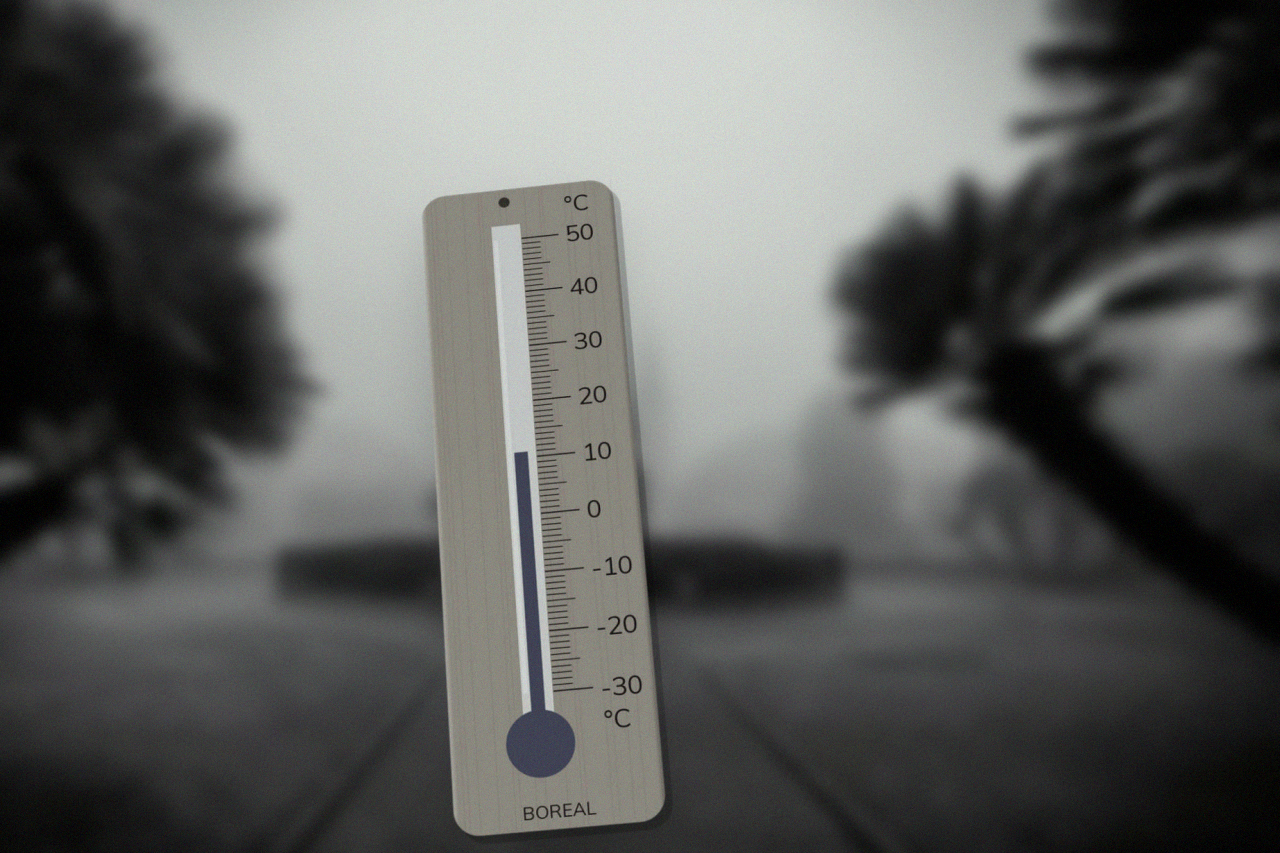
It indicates 11 °C
